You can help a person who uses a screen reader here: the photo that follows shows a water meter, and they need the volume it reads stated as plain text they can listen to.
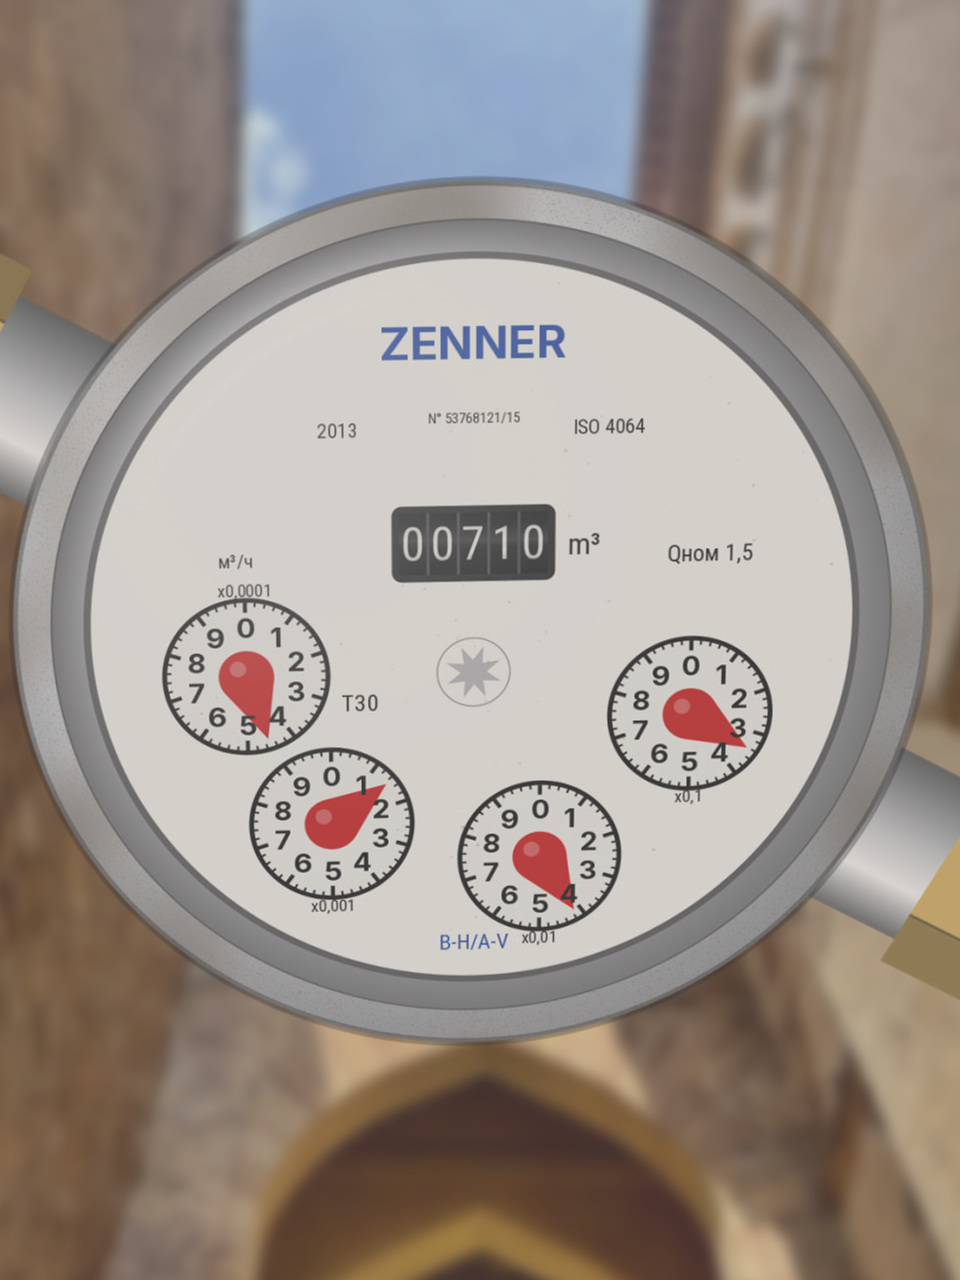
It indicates 710.3414 m³
